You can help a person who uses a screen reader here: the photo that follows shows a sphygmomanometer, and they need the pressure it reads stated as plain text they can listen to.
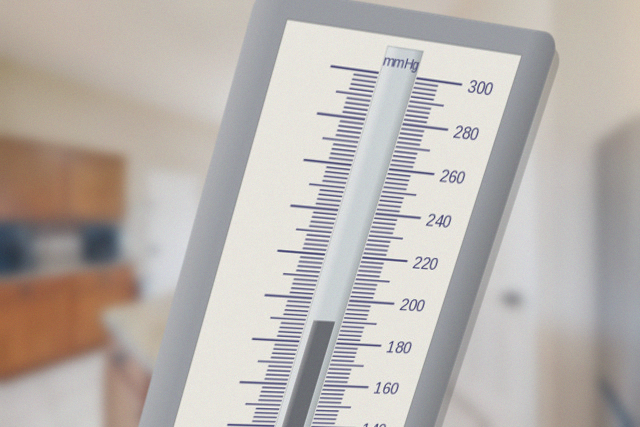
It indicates 190 mmHg
